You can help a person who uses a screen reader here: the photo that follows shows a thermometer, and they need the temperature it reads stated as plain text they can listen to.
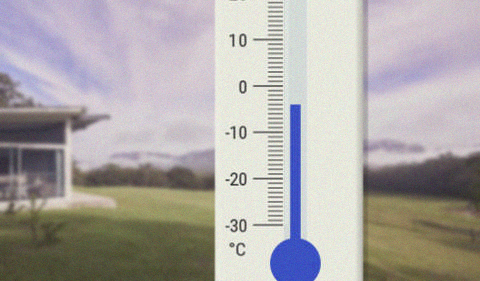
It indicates -4 °C
